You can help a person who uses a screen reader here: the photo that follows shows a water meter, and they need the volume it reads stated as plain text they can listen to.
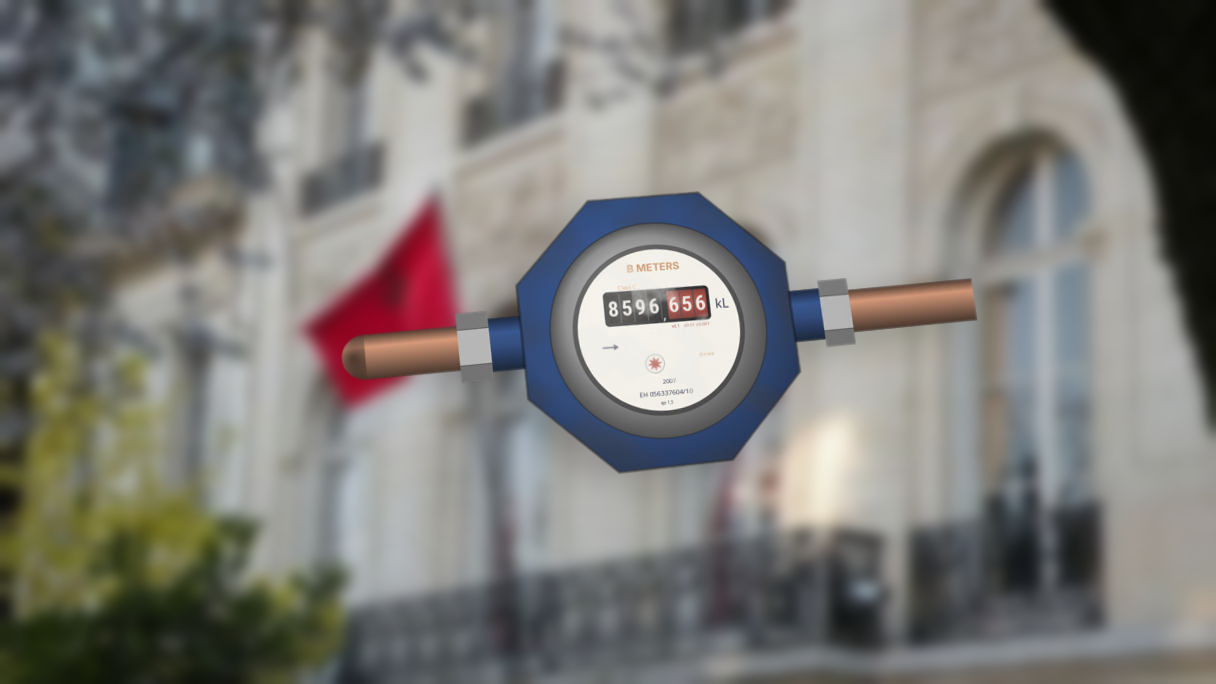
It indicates 8596.656 kL
